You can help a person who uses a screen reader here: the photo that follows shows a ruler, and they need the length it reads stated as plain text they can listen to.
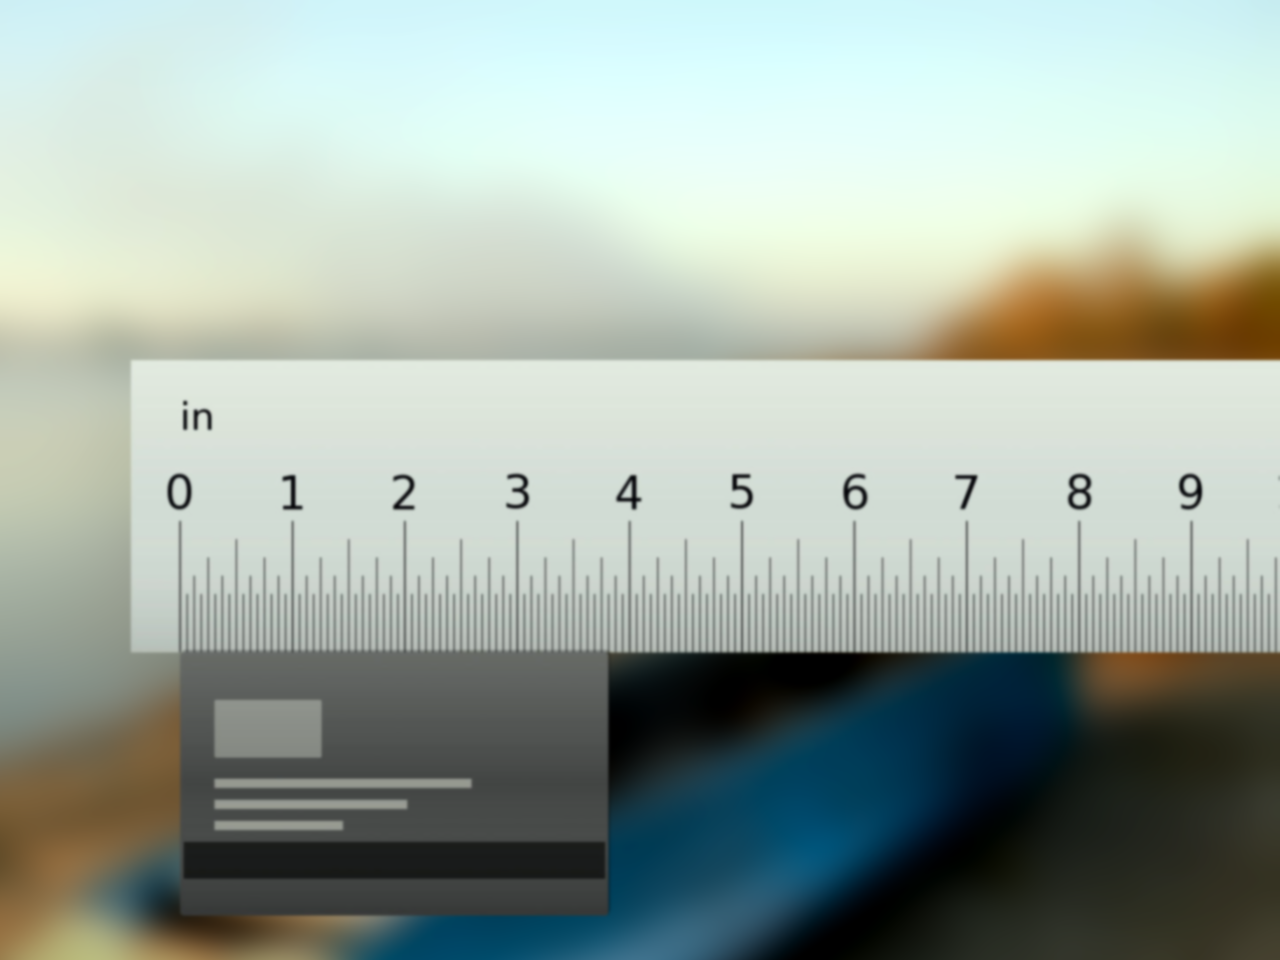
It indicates 3.8125 in
